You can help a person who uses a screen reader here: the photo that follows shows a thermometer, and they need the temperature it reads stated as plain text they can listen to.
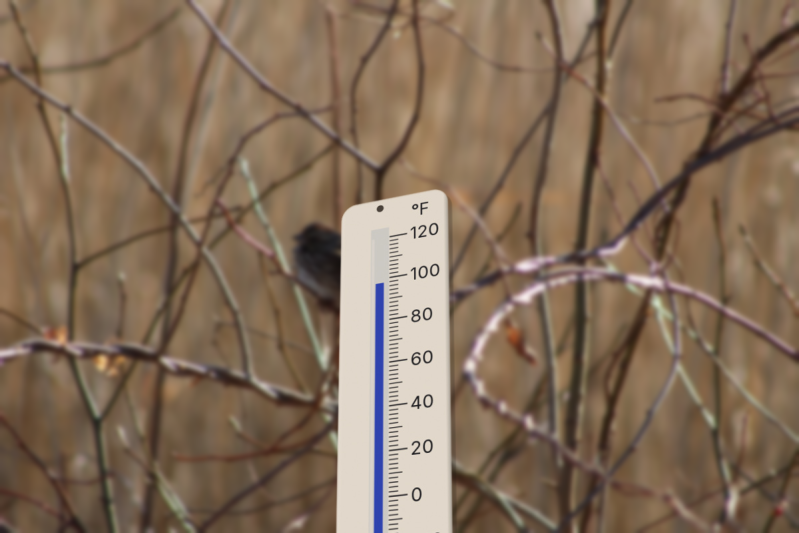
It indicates 98 °F
